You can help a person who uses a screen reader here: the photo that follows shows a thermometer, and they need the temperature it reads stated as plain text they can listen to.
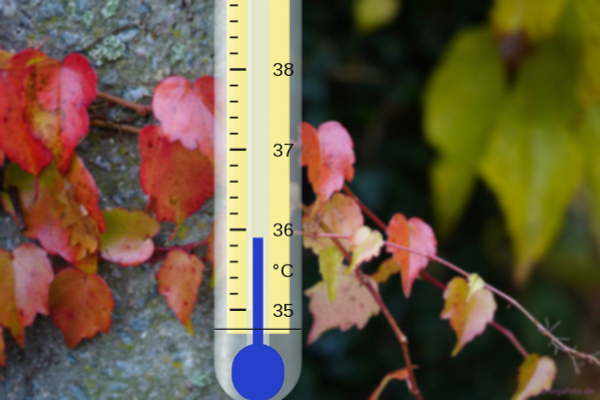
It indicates 35.9 °C
